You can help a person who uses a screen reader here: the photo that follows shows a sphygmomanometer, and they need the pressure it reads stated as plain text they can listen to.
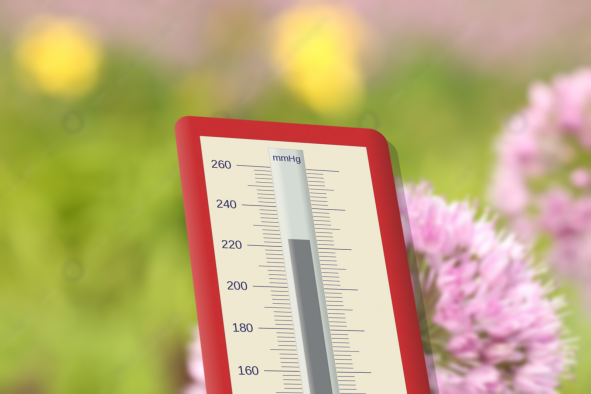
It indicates 224 mmHg
